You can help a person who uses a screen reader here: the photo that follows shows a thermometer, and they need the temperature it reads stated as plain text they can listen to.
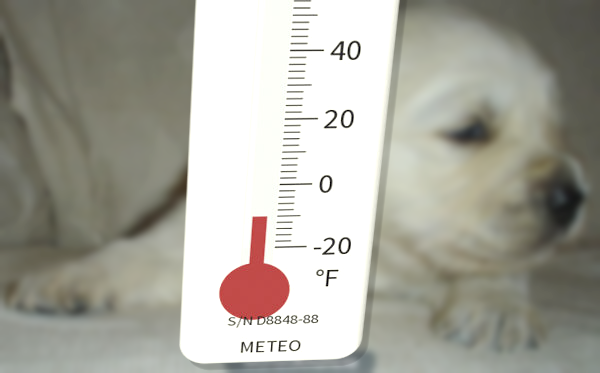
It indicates -10 °F
